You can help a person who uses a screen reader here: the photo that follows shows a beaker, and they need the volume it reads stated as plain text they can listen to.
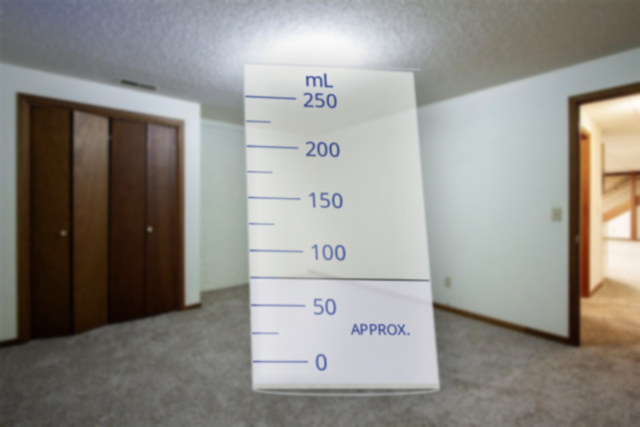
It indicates 75 mL
